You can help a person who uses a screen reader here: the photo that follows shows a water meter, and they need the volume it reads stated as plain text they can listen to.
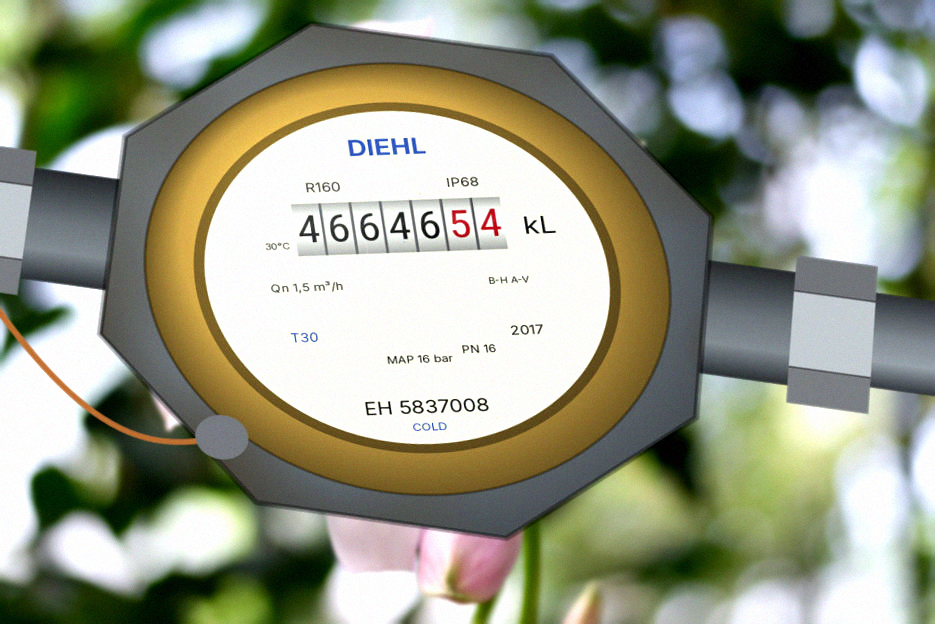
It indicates 46646.54 kL
